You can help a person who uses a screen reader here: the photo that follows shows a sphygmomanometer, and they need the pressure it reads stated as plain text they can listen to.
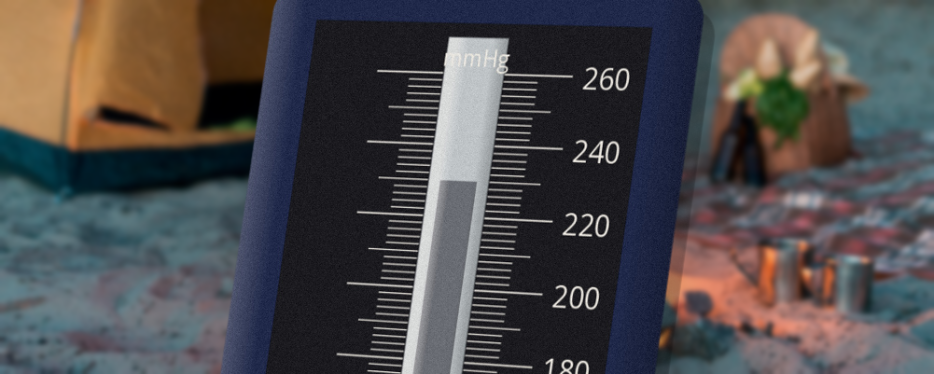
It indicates 230 mmHg
